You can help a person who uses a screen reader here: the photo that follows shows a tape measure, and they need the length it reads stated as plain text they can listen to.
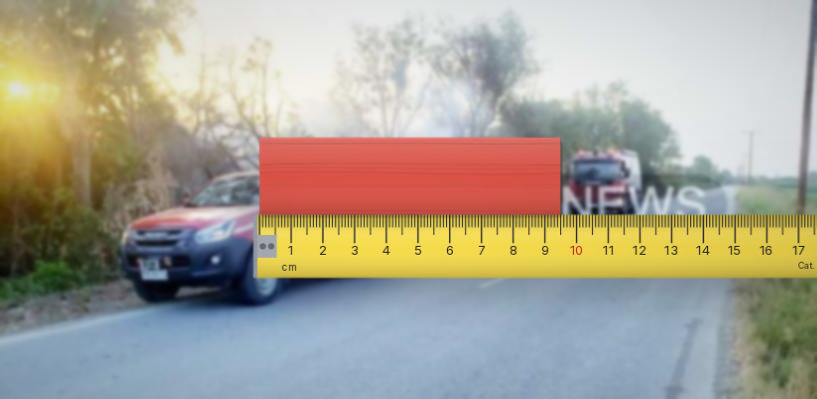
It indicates 9.5 cm
